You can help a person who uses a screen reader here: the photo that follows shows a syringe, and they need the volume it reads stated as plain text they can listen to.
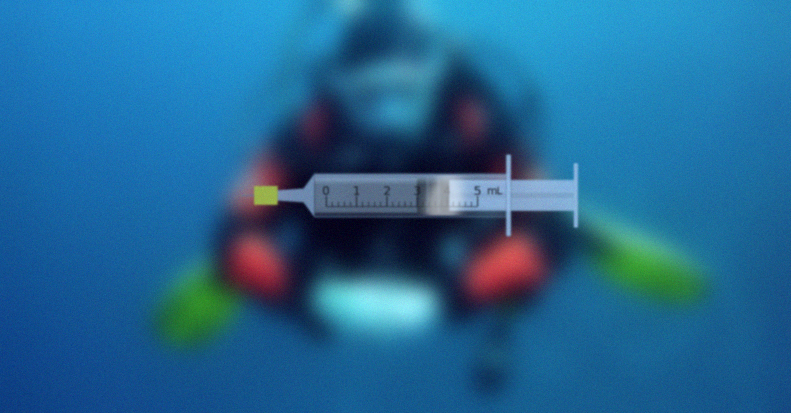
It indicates 3 mL
